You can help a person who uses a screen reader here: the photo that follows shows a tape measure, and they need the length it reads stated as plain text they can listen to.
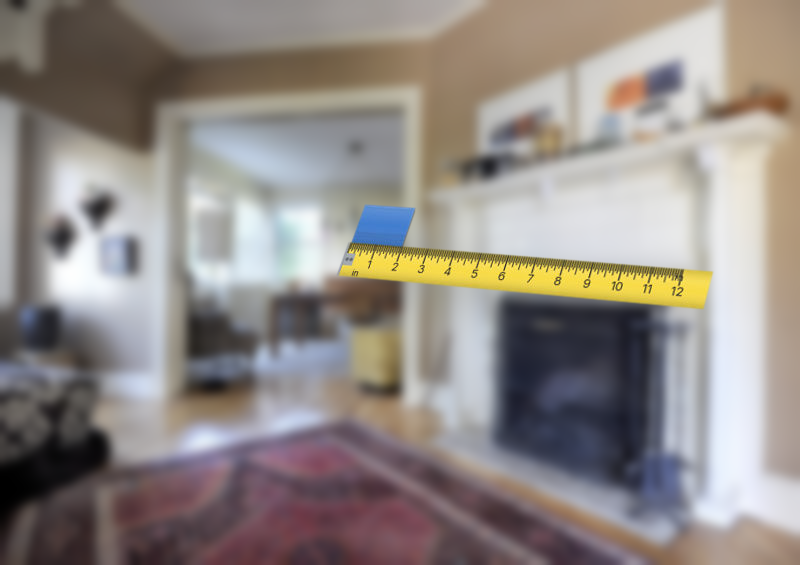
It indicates 2 in
